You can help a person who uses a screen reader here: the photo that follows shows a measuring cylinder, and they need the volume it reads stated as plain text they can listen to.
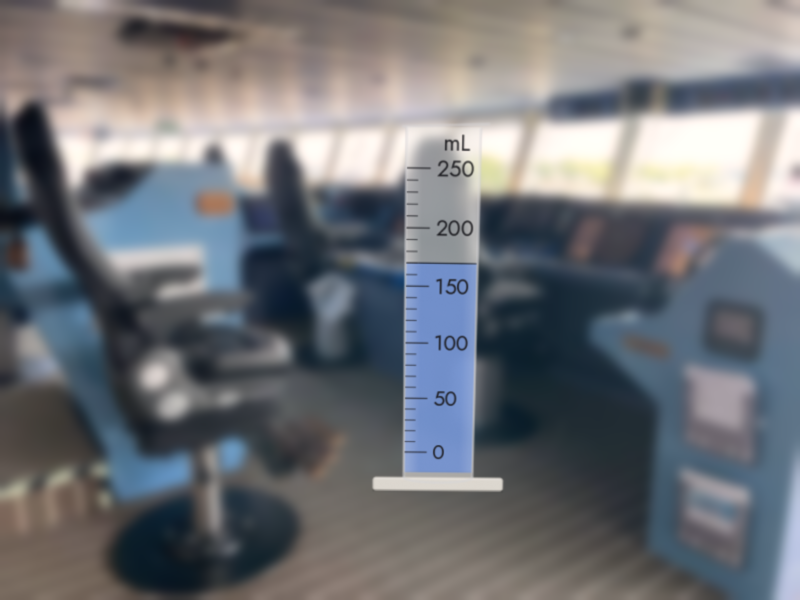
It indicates 170 mL
